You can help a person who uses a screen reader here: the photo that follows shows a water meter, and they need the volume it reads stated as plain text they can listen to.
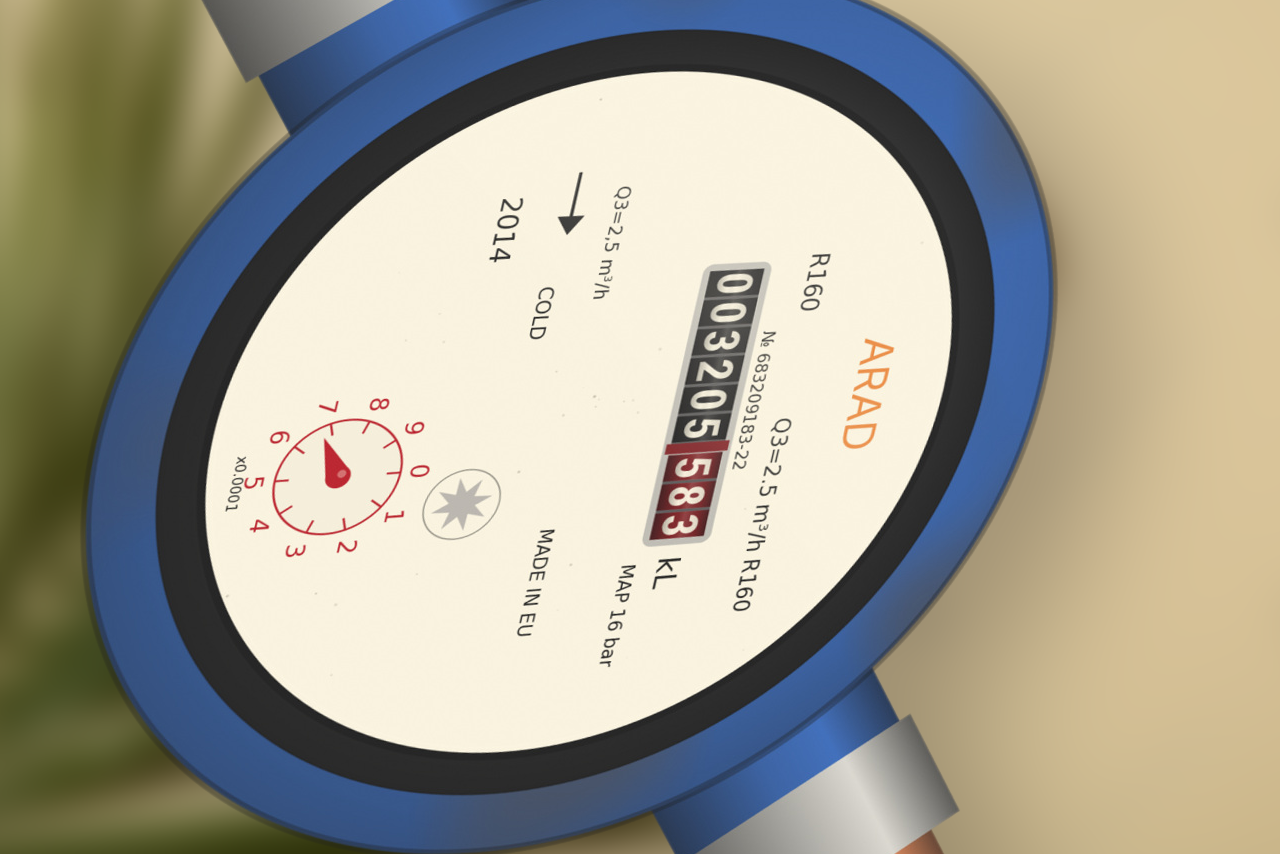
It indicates 3205.5836 kL
